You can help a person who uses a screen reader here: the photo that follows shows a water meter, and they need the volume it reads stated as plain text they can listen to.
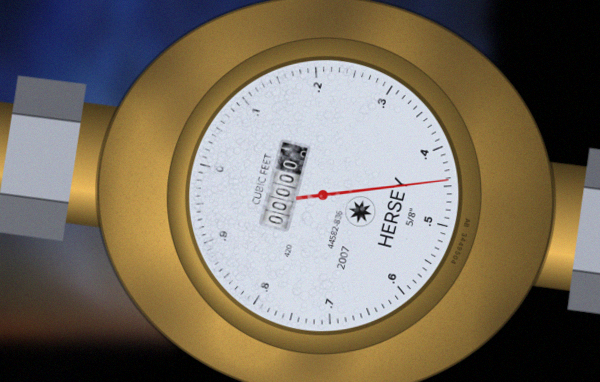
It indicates 1.44 ft³
